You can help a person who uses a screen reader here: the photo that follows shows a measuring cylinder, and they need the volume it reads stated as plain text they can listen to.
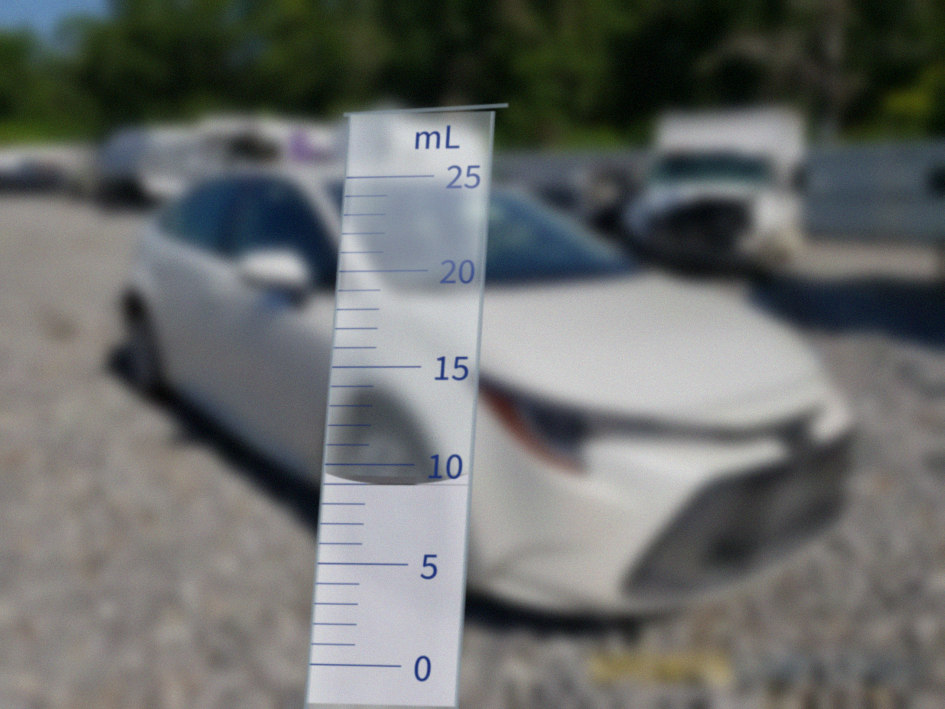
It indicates 9 mL
